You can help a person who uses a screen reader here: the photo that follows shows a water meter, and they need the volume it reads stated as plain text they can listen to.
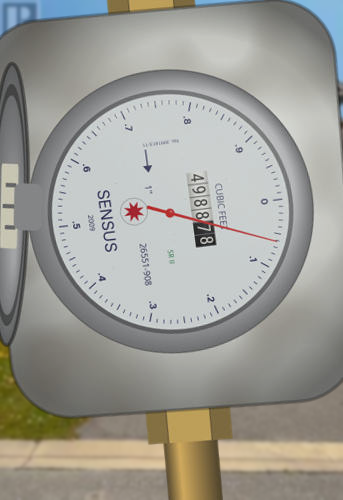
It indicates 498878.06 ft³
